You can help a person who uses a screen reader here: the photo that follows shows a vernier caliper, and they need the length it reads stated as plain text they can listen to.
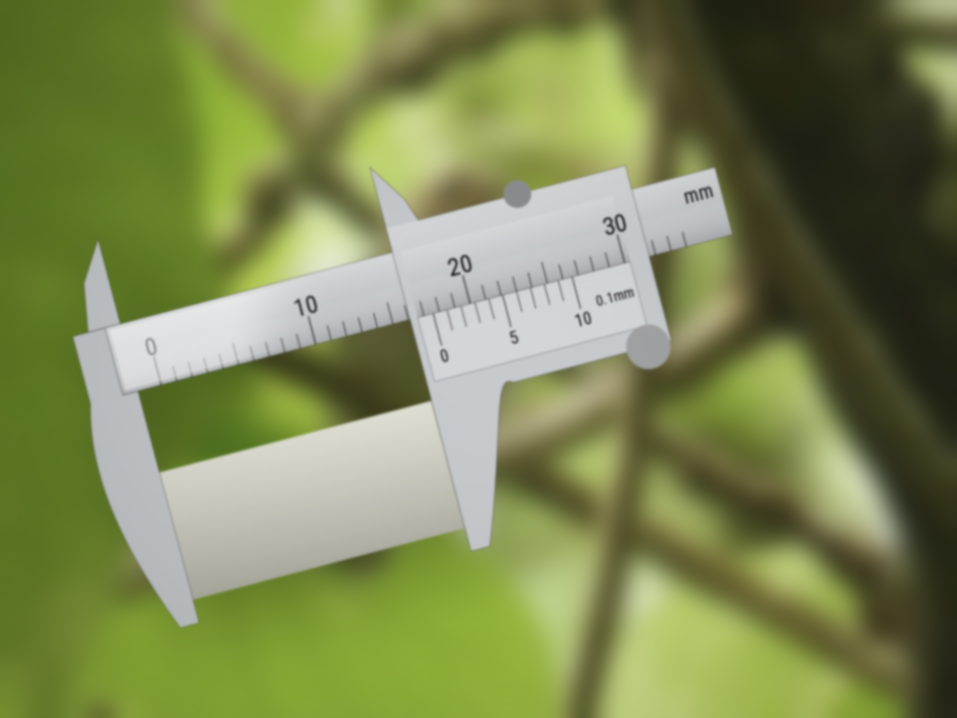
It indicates 17.6 mm
